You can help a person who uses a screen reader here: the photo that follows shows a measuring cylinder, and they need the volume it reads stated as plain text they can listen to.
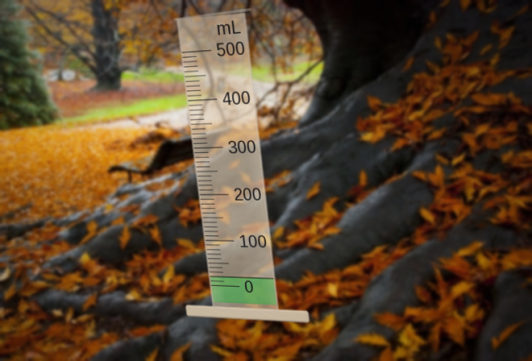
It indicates 20 mL
